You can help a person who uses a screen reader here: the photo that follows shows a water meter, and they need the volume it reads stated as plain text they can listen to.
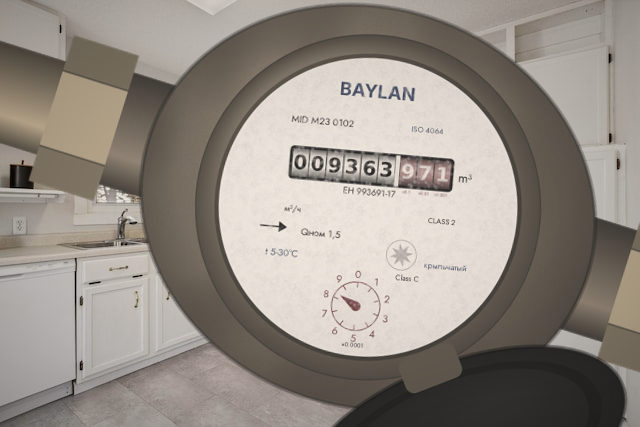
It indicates 9363.9718 m³
